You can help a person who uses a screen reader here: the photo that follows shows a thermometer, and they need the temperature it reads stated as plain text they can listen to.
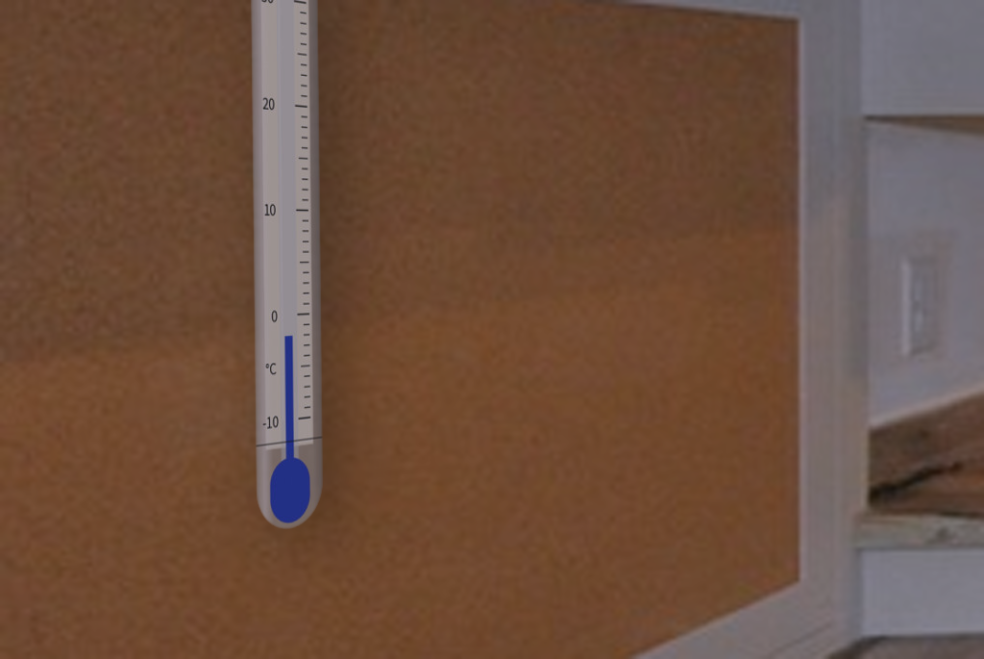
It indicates -2 °C
